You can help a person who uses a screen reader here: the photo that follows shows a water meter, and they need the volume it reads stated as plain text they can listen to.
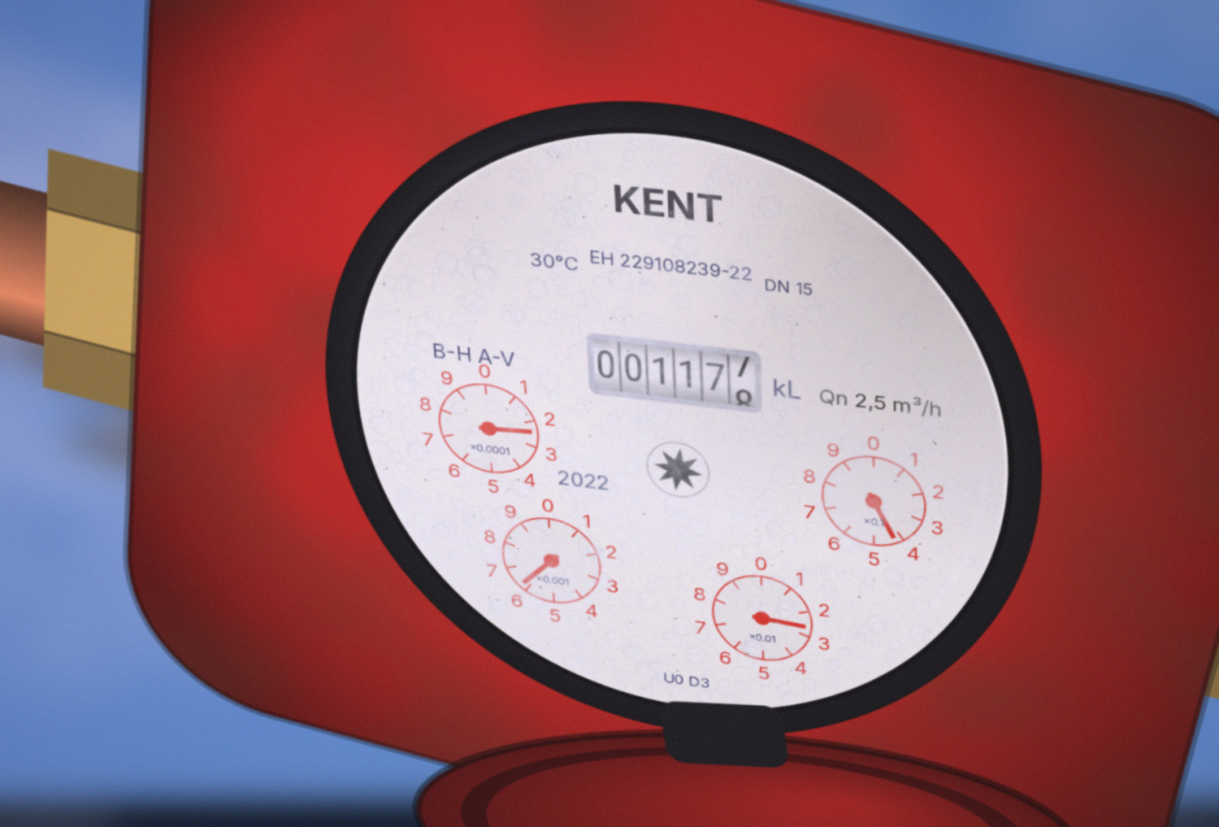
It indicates 1177.4262 kL
